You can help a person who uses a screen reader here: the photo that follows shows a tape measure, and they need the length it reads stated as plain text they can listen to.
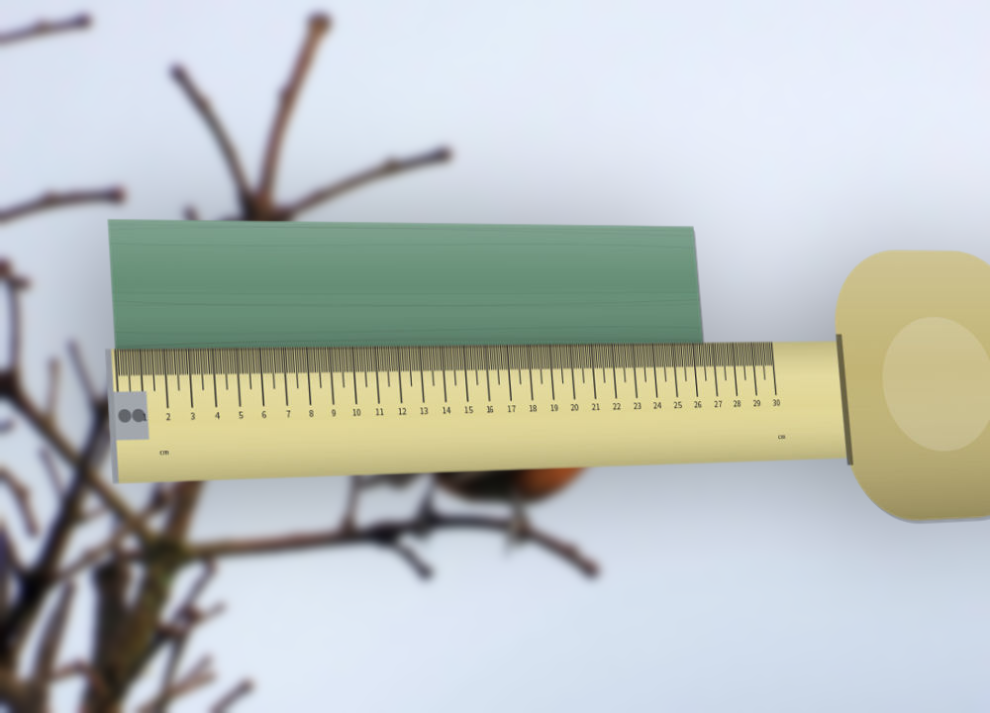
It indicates 26.5 cm
